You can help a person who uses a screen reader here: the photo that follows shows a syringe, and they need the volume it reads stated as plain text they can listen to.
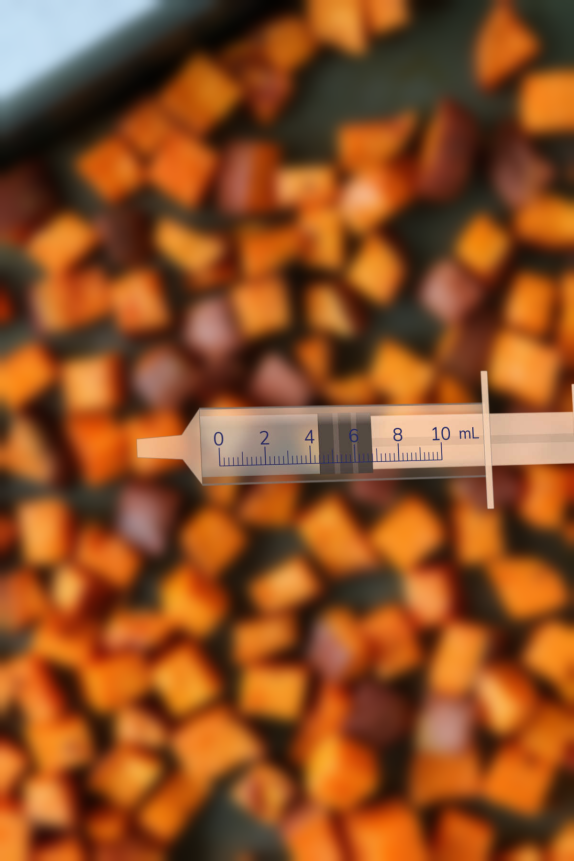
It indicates 4.4 mL
